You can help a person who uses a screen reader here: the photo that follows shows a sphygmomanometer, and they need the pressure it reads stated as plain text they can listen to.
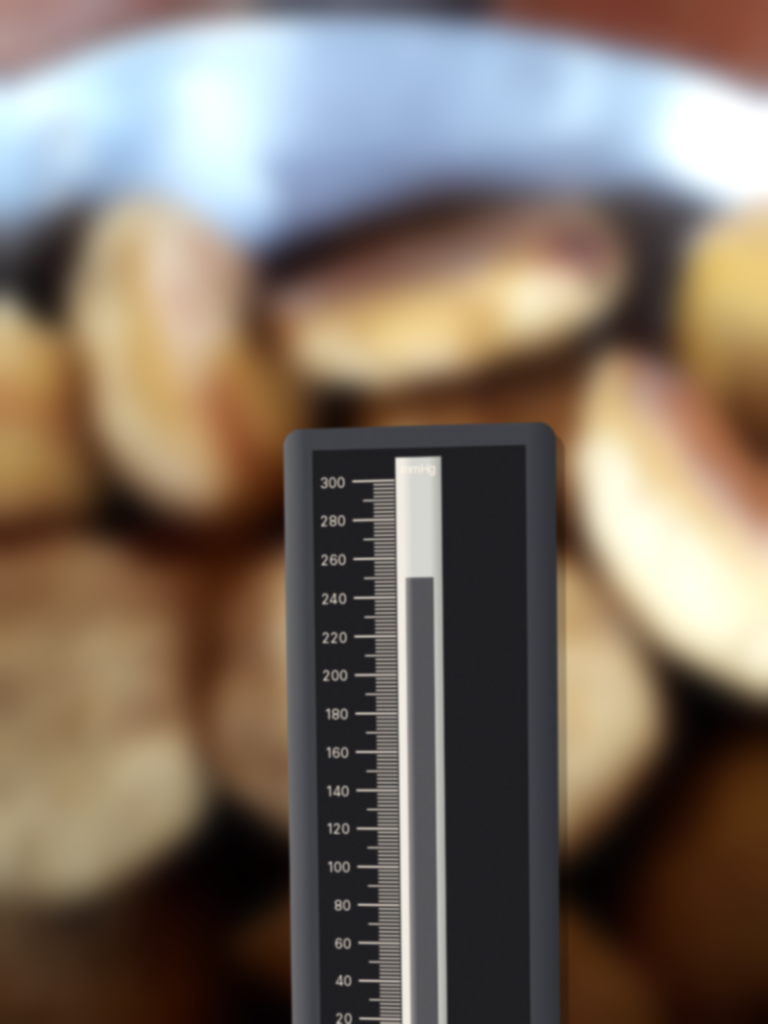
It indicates 250 mmHg
